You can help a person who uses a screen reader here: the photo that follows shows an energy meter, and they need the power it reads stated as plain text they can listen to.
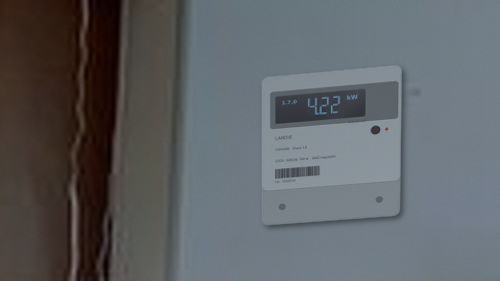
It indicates 4.22 kW
